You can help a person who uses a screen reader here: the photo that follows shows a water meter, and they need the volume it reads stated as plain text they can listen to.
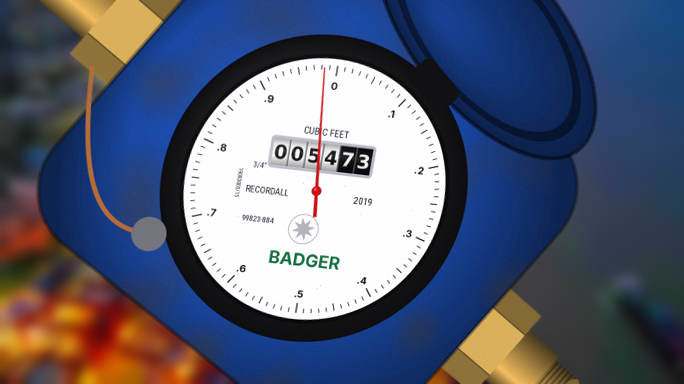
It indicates 5472.98 ft³
